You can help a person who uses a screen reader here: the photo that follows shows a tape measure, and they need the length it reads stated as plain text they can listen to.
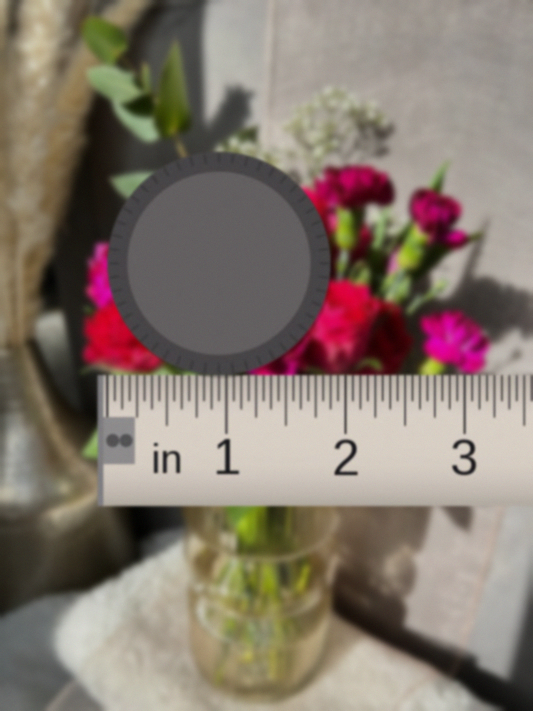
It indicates 1.875 in
